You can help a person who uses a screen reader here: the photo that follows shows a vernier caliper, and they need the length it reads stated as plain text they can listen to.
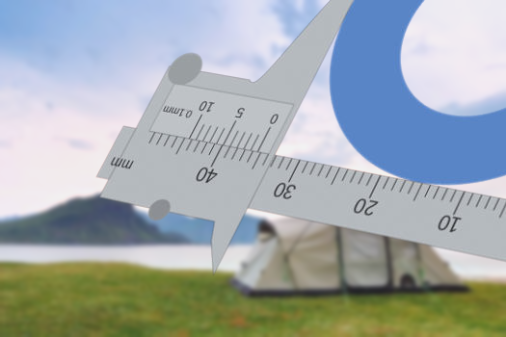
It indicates 35.4 mm
